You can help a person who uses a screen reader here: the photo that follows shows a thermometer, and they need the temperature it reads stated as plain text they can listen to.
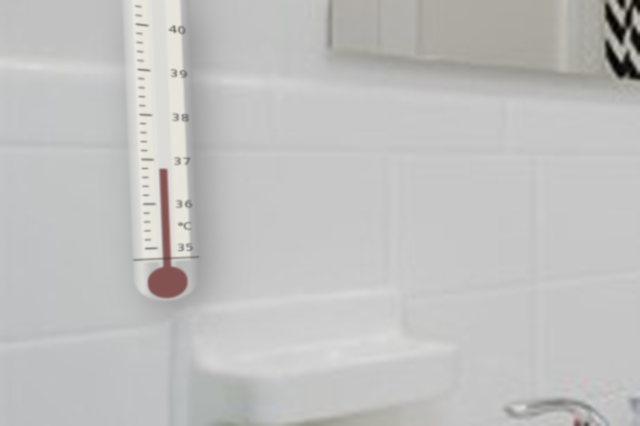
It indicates 36.8 °C
